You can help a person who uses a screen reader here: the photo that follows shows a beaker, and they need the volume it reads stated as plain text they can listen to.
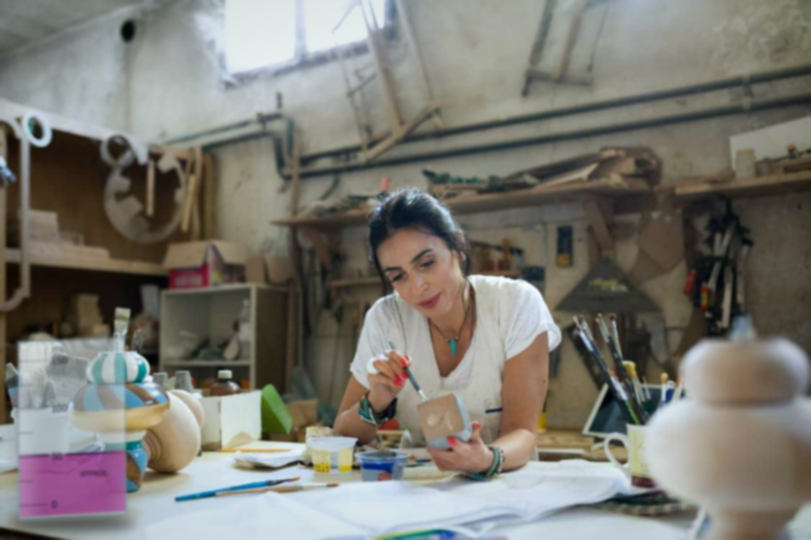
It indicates 50 mL
